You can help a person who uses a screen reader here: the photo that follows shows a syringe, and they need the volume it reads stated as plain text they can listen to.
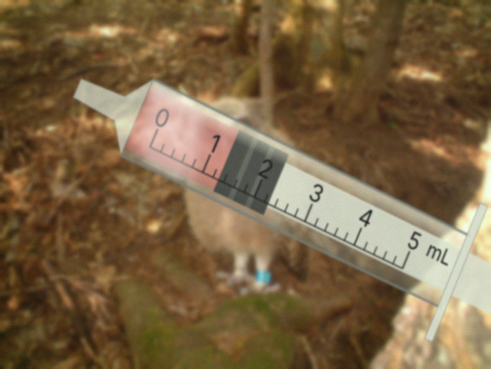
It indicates 1.3 mL
